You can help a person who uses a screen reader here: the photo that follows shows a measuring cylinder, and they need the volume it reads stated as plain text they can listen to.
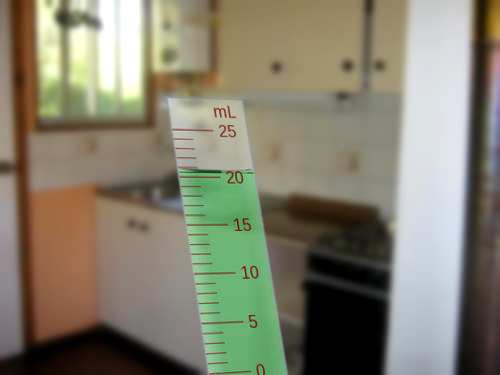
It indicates 20.5 mL
